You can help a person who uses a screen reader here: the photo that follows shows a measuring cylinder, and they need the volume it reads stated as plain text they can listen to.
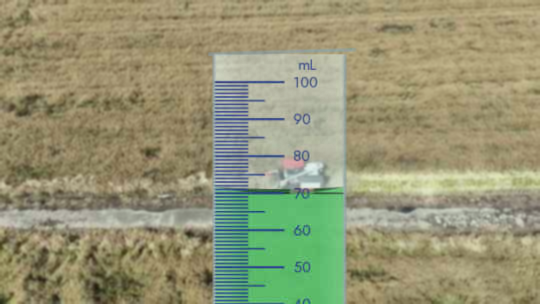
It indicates 70 mL
